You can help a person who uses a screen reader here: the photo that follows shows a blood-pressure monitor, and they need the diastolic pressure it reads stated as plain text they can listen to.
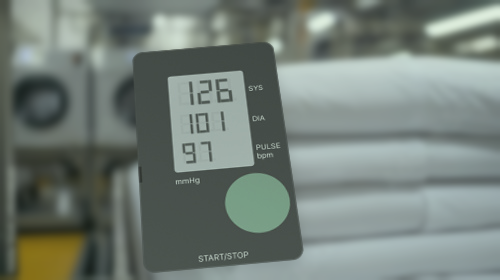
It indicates 101 mmHg
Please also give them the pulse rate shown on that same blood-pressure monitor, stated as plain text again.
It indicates 97 bpm
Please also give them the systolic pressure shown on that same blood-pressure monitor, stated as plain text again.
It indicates 126 mmHg
